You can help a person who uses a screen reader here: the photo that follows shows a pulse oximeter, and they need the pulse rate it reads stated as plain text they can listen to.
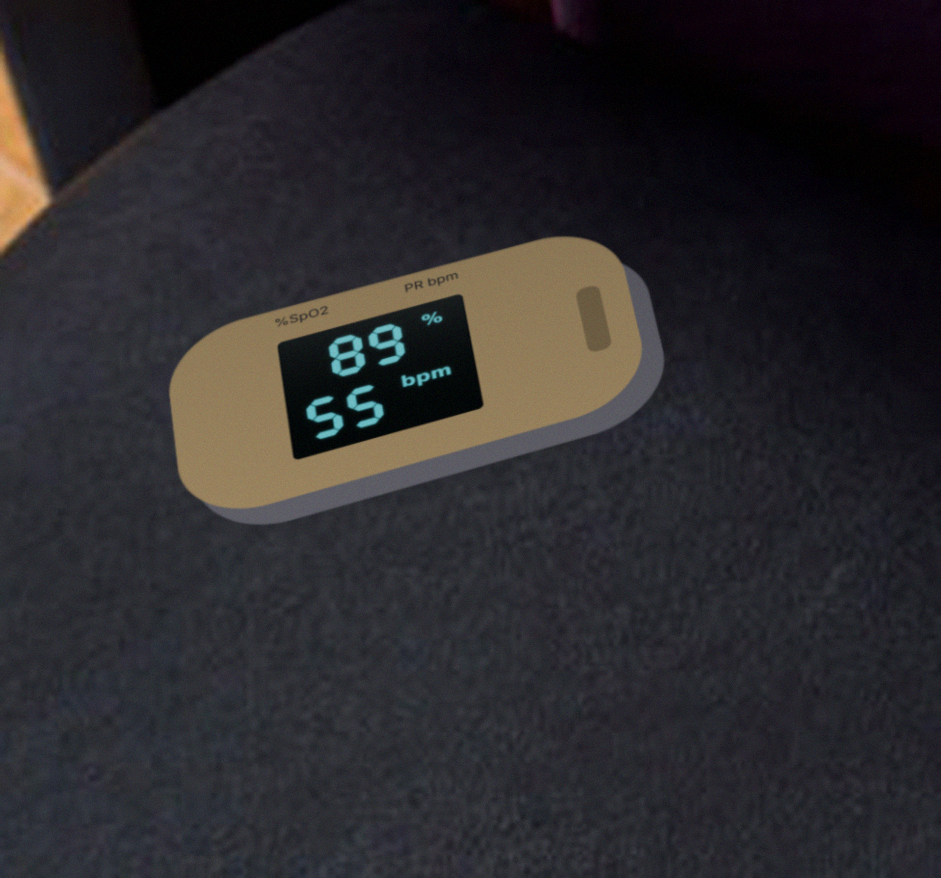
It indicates 55 bpm
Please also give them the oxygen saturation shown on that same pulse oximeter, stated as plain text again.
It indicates 89 %
